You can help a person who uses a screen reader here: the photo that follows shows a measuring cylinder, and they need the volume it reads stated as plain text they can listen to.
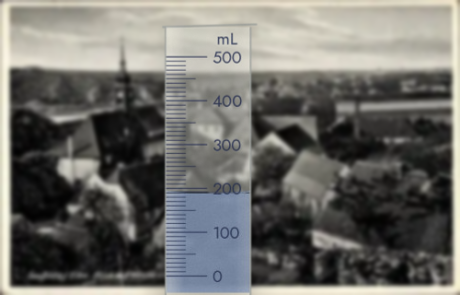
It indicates 190 mL
